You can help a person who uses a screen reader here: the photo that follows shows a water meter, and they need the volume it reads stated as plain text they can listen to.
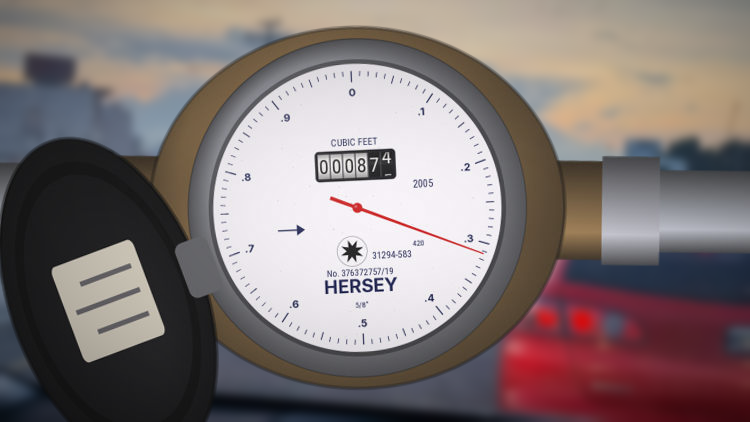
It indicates 874.31 ft³
